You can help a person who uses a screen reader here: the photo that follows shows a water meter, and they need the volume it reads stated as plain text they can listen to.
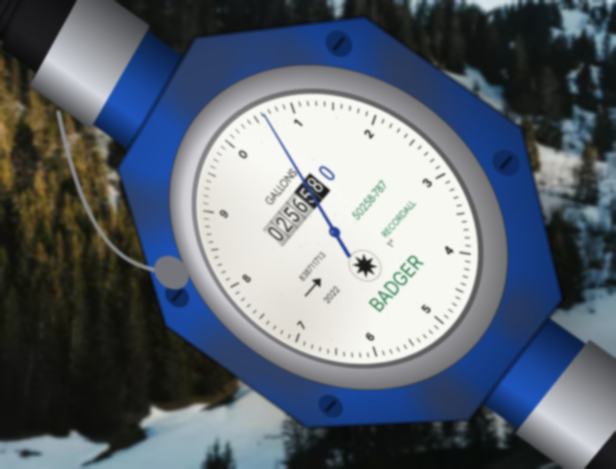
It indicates 256580.6 gal
